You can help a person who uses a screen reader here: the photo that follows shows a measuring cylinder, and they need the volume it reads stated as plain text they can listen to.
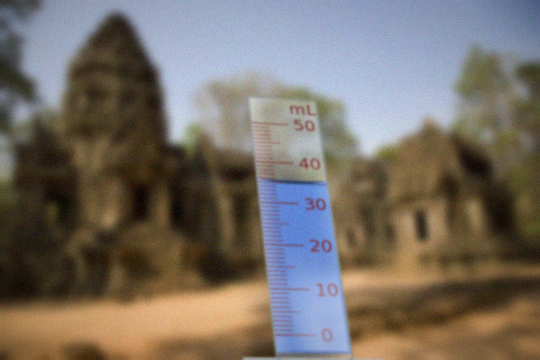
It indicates 35 mL
